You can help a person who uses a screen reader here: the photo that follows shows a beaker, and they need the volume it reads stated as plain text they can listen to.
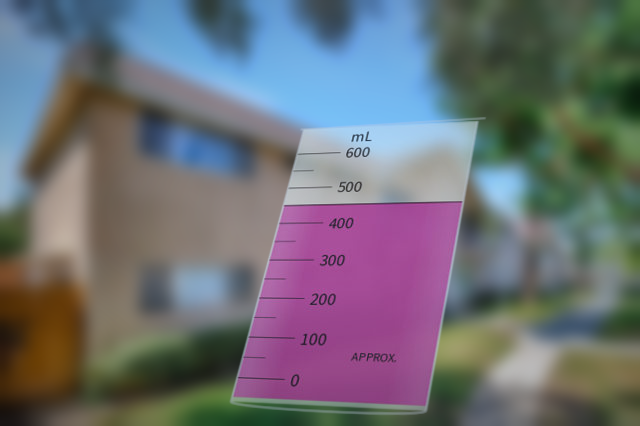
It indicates 450 mL
